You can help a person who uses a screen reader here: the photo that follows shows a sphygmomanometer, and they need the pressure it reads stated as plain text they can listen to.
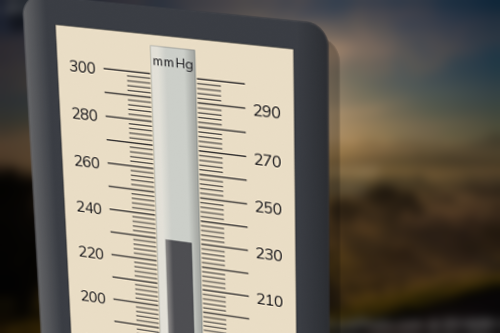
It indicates 230 mmHg
